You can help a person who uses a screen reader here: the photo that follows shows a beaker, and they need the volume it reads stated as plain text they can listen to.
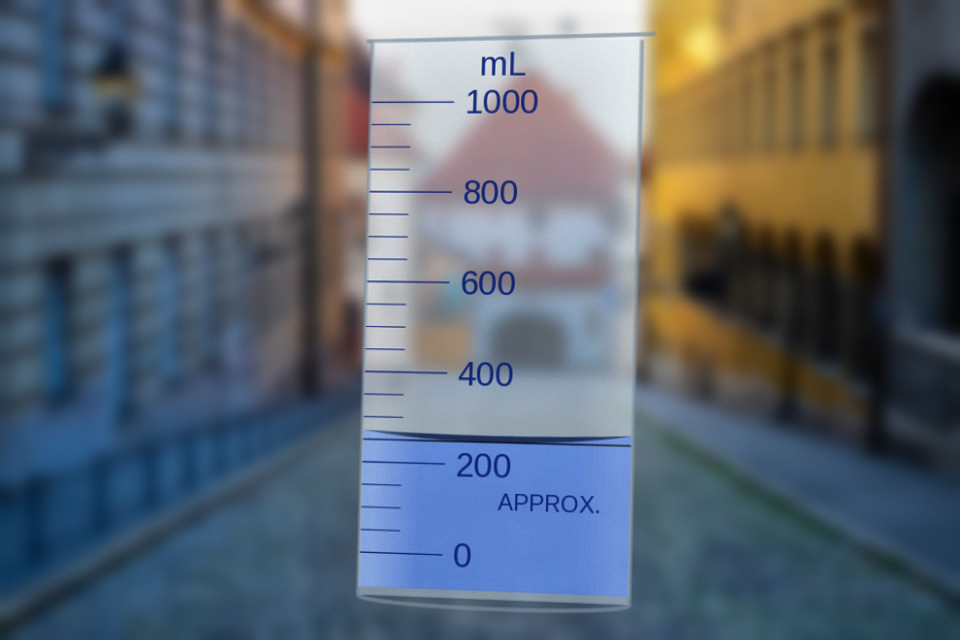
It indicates 250 mL
